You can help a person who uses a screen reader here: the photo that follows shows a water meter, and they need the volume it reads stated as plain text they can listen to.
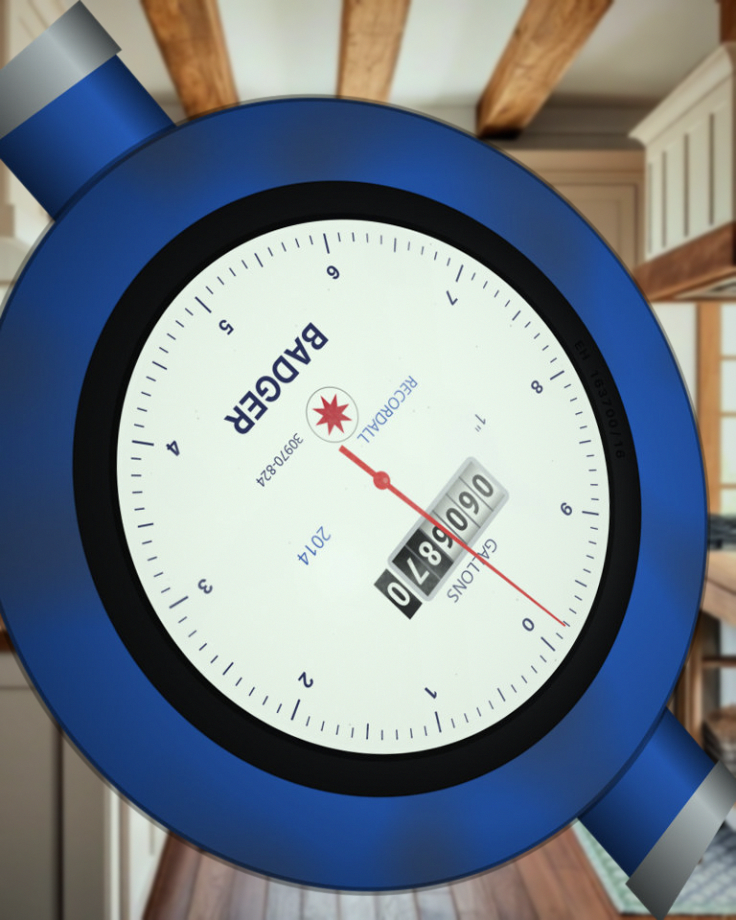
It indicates 606869.8 gal
